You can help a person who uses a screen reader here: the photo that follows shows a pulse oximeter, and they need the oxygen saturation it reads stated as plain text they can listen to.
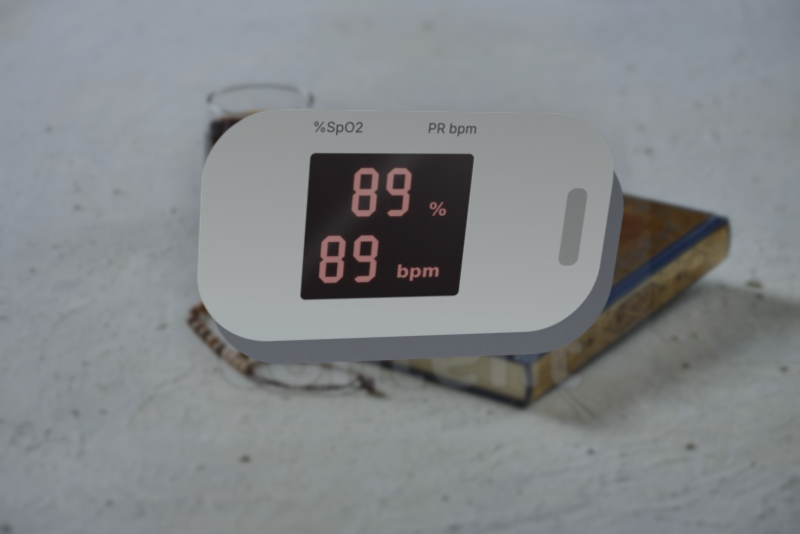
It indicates 89 %
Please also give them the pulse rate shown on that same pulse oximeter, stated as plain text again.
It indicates 89 bpm
